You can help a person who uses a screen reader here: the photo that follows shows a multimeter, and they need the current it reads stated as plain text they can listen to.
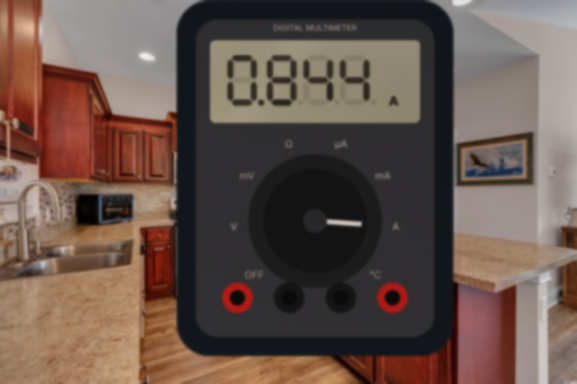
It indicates 0.844 A
